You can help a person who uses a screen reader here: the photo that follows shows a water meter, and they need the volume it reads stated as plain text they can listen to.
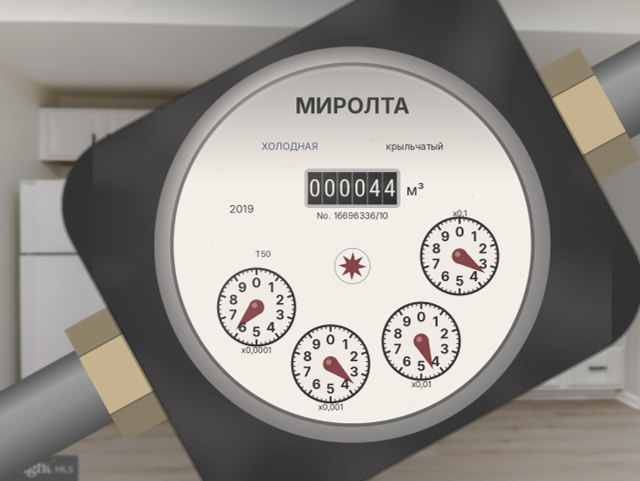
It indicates 44.3436 m³
